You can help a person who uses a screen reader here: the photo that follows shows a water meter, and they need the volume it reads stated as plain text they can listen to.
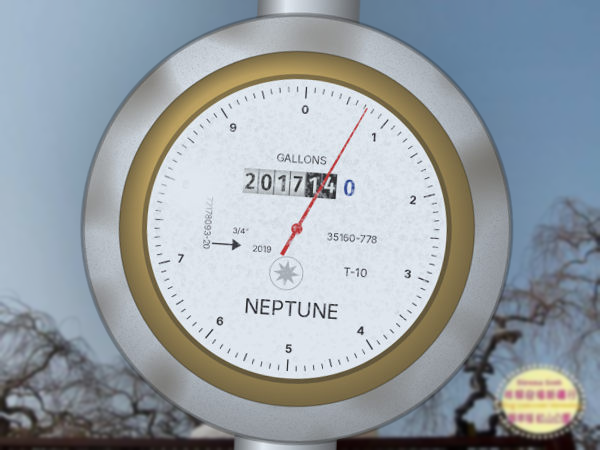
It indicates 2017140.7 gal
